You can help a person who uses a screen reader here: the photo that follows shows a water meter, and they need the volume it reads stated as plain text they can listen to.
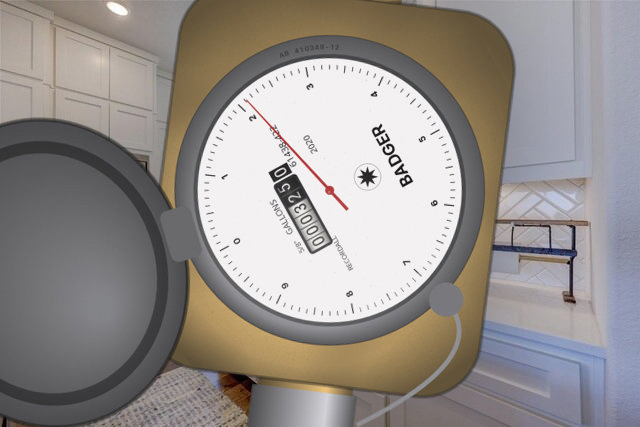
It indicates 3252.1 gal
